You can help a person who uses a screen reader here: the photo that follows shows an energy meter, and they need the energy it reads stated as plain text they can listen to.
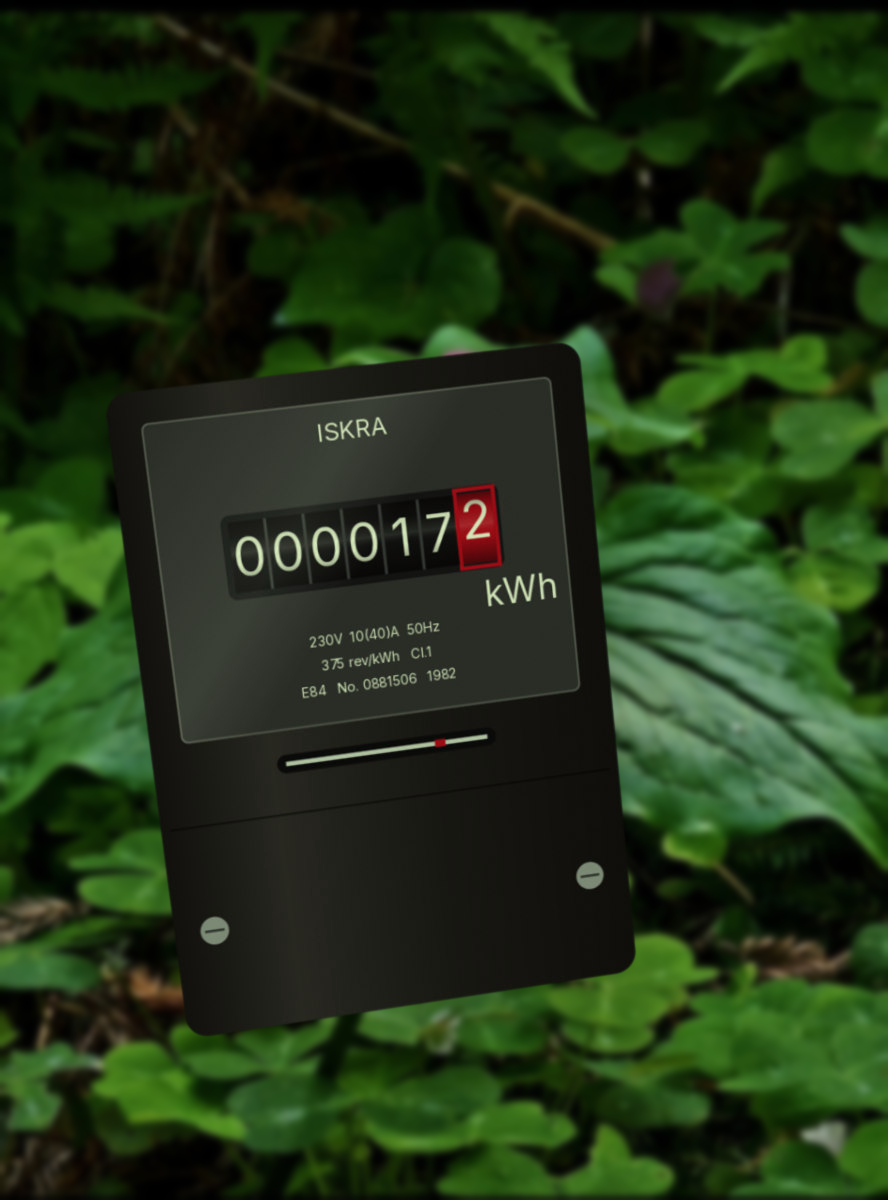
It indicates 17.2 kWh
